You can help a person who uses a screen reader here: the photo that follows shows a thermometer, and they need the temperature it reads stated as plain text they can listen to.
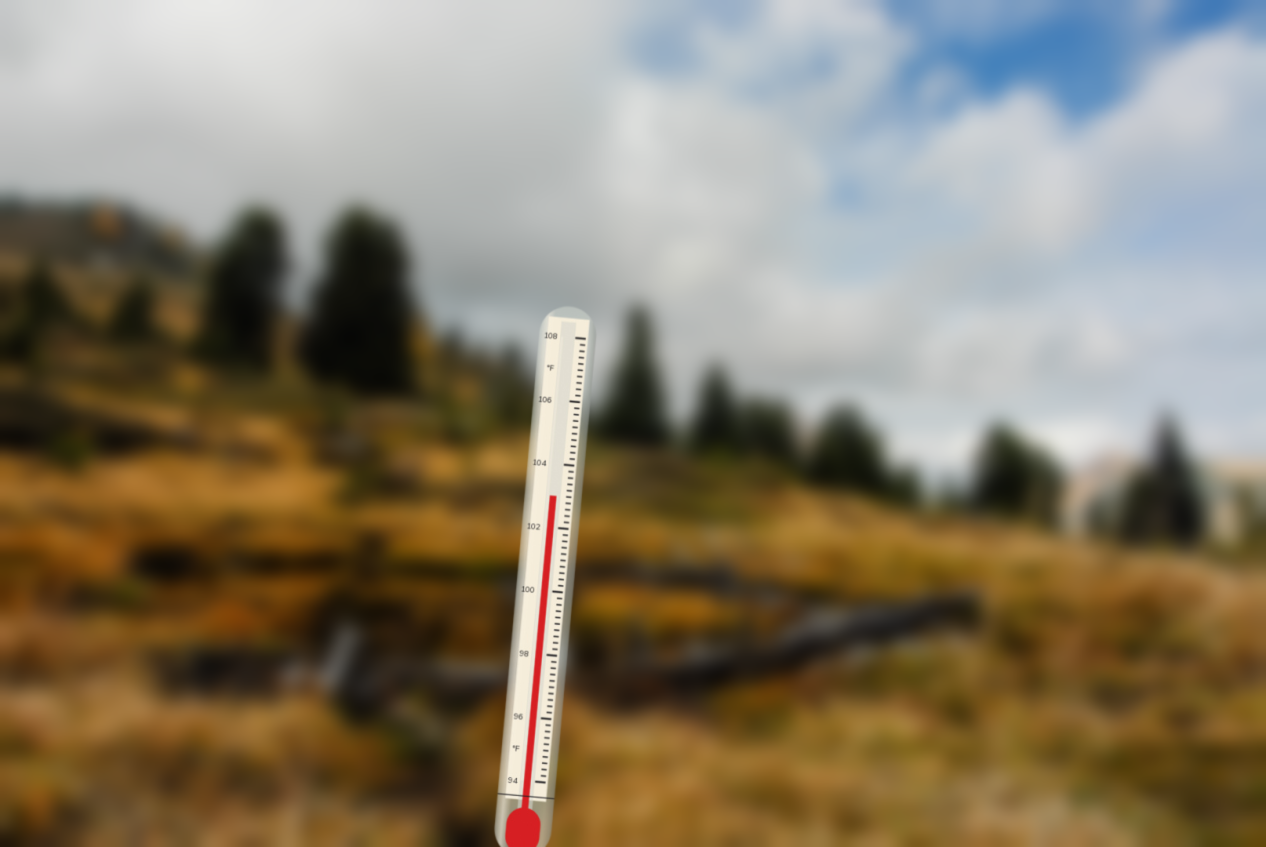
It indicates 103 °F
